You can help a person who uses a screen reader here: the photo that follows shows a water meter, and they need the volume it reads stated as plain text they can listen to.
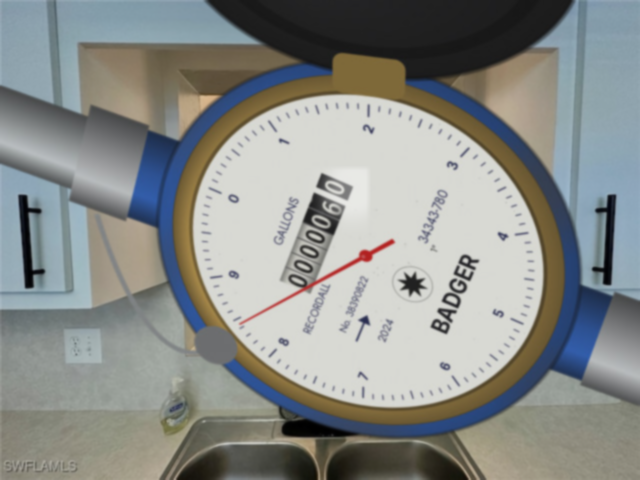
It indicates 58.4 gal
